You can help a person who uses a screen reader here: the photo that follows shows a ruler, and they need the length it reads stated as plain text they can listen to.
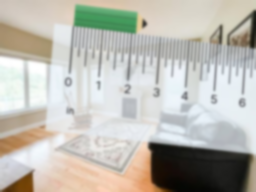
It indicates 2.5 in
